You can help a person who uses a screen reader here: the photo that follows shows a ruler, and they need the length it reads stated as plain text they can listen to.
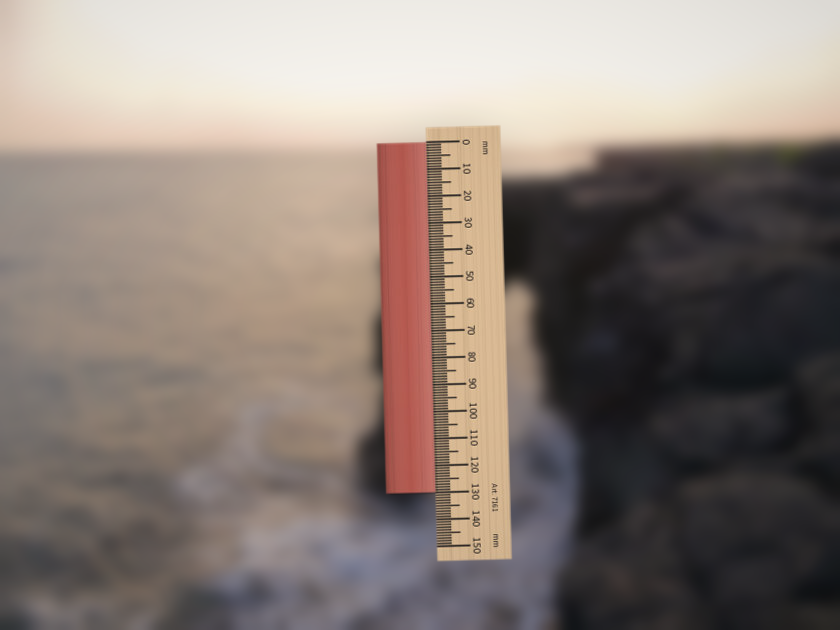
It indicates 130 mm
